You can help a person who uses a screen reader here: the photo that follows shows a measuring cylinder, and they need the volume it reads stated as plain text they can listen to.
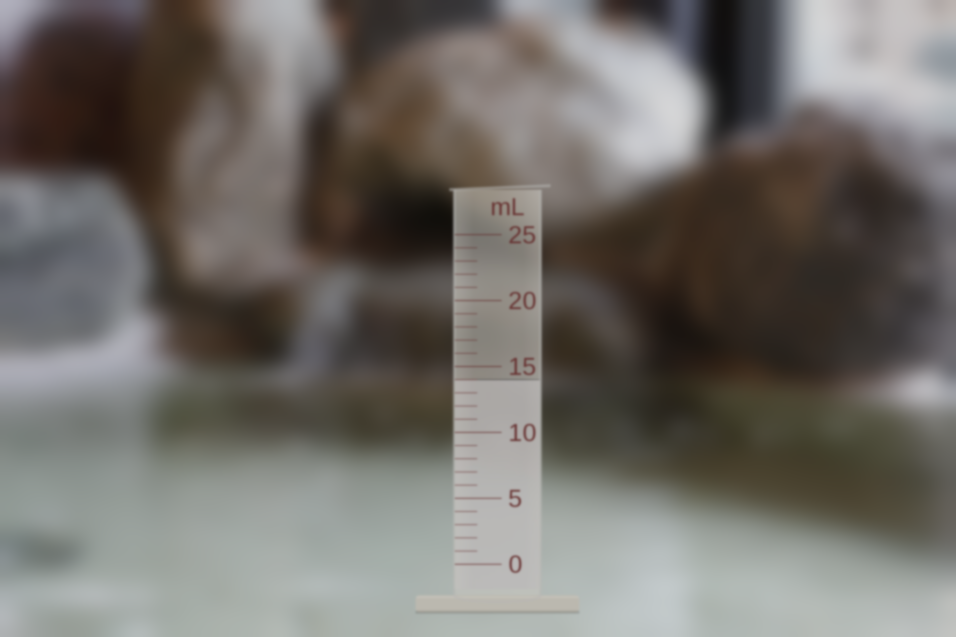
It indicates 14 mL
